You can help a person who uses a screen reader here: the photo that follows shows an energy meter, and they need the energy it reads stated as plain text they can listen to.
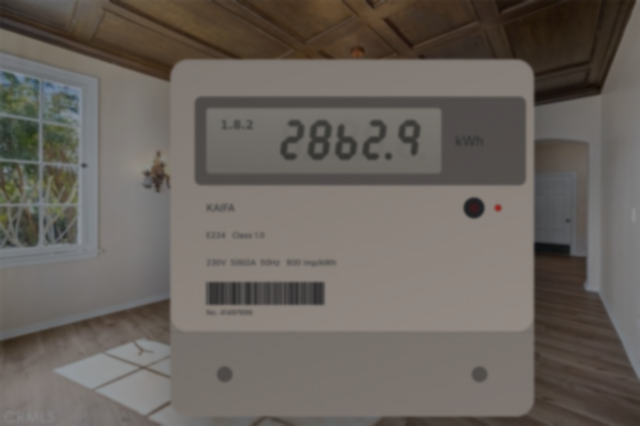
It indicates 2862.9 kWh
